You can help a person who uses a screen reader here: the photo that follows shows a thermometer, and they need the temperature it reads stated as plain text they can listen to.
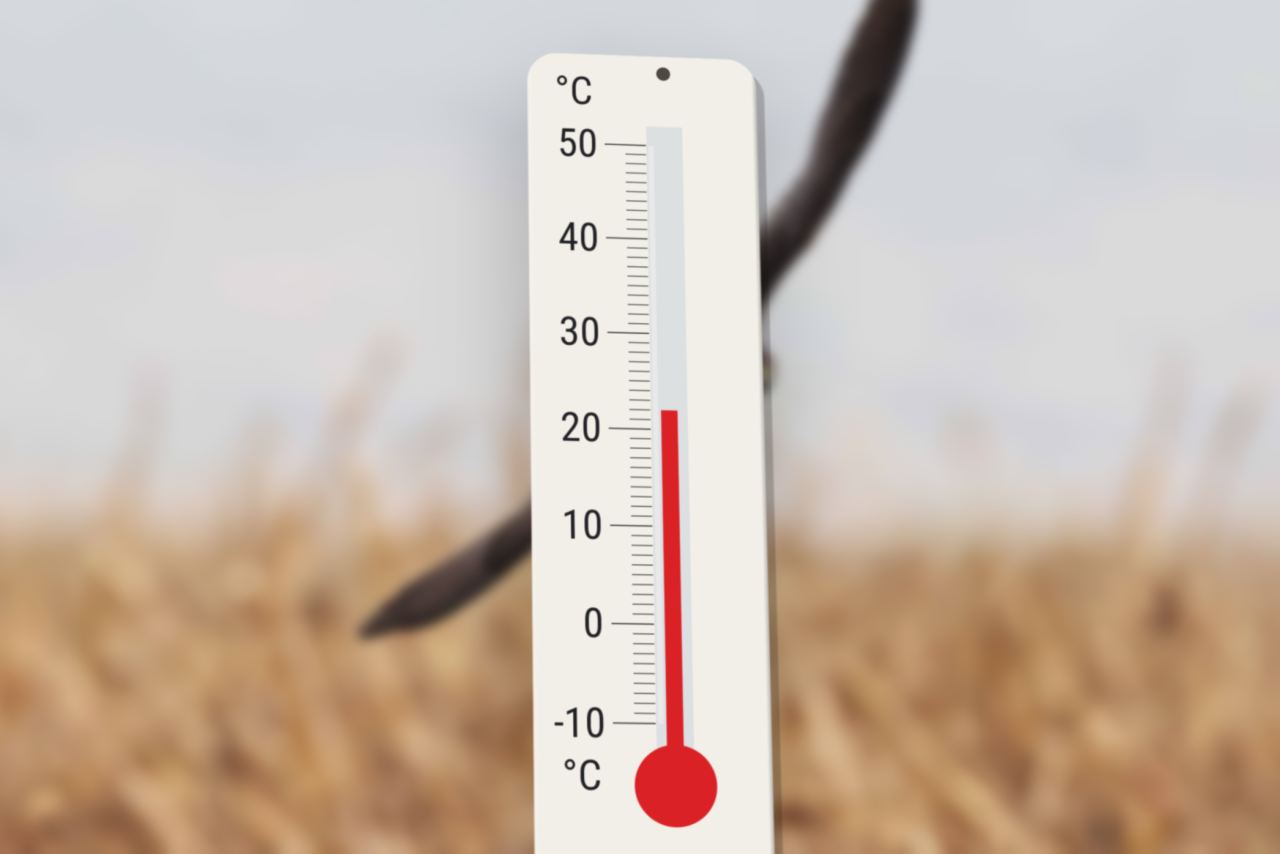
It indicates 22 °C
